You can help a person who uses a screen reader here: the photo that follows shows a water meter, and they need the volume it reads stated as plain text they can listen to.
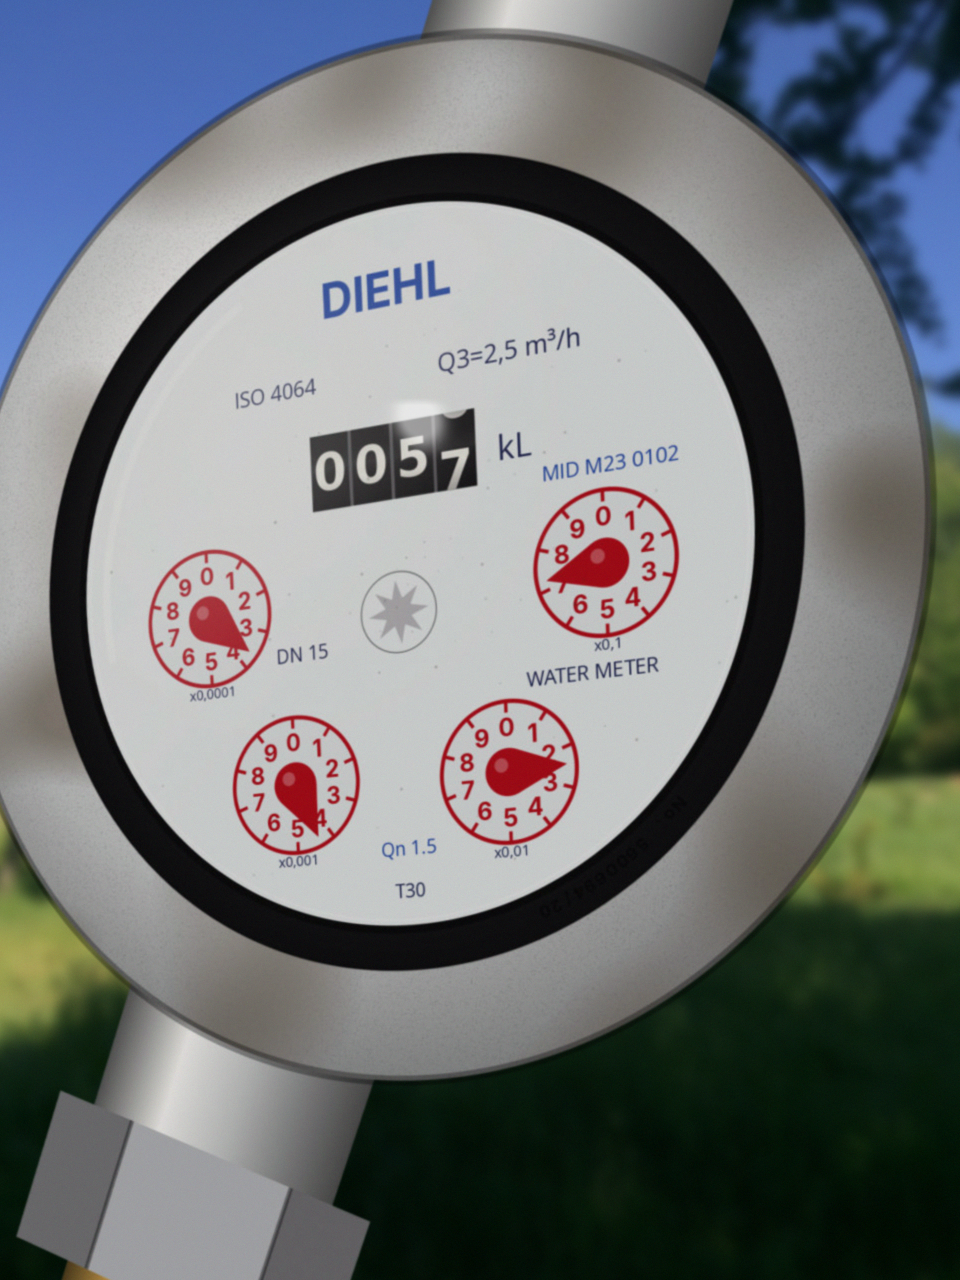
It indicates 56.7243 kL
